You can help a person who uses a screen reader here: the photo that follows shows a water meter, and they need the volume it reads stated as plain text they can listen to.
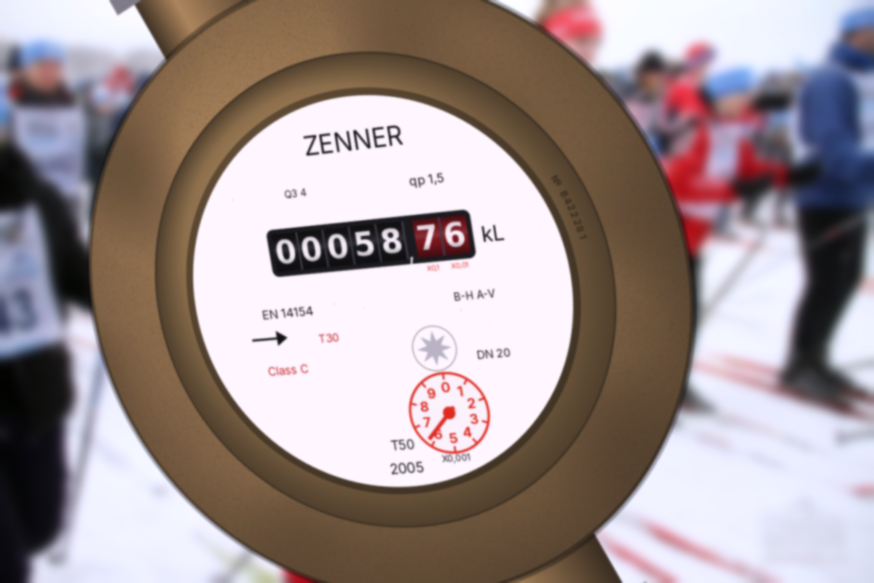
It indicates 58.766 kL
